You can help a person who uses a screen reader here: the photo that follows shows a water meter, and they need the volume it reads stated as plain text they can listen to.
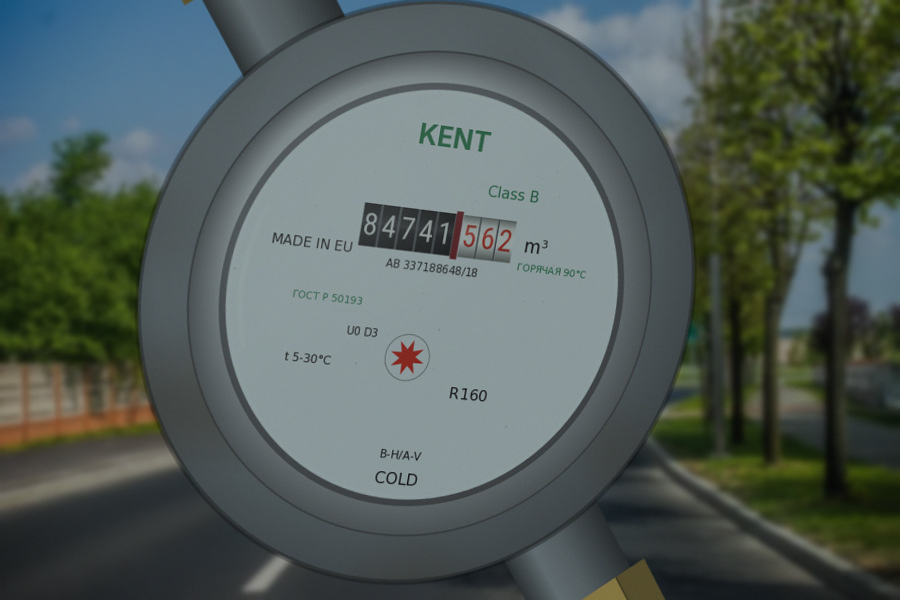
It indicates 84741.562 m³
